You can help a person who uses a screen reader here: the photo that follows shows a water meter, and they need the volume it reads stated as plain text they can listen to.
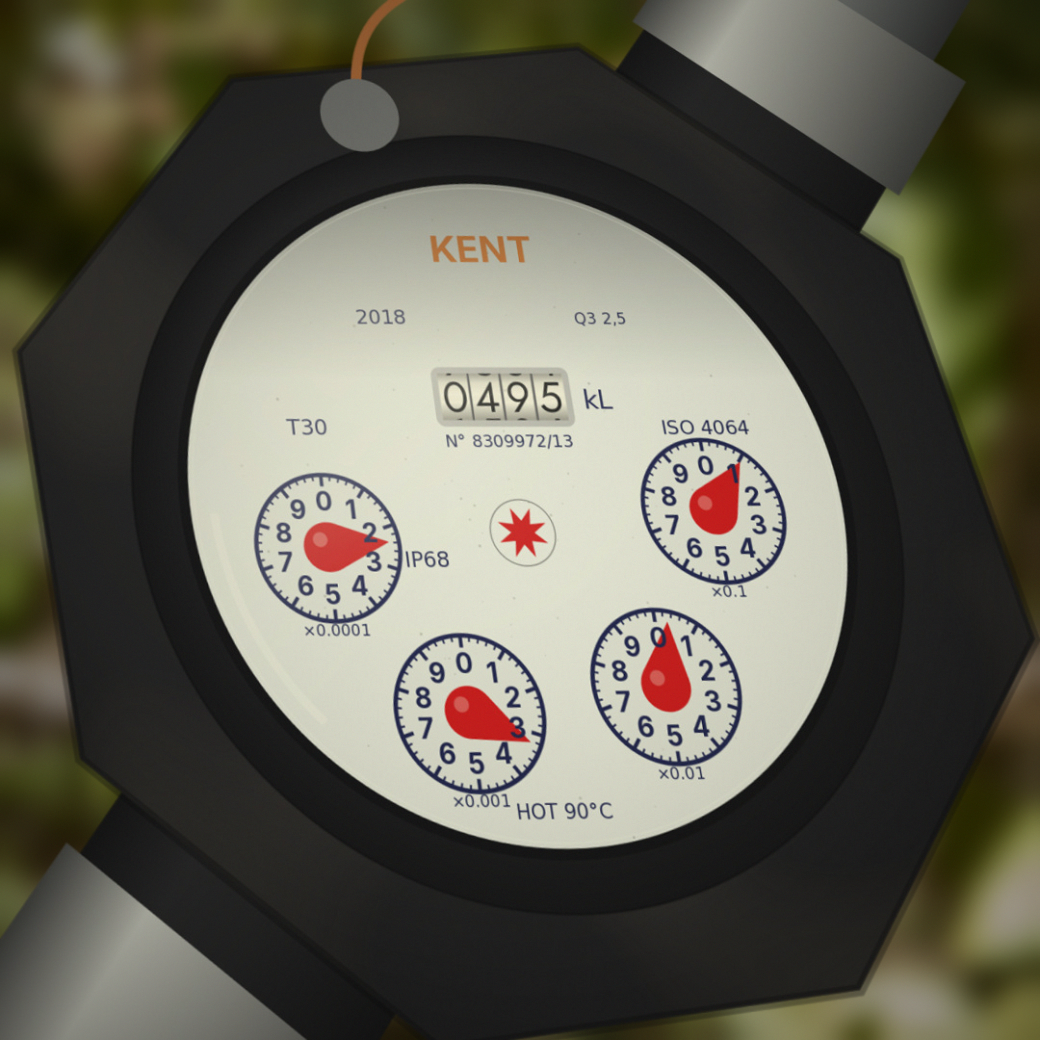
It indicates 495.1032 kL
